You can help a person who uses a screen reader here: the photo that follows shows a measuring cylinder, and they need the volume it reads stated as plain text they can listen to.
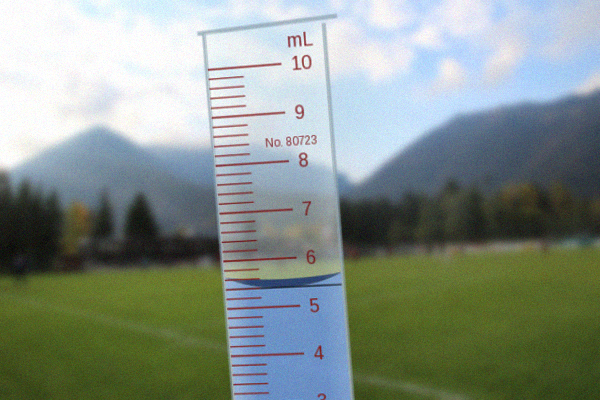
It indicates 5.4 mL
